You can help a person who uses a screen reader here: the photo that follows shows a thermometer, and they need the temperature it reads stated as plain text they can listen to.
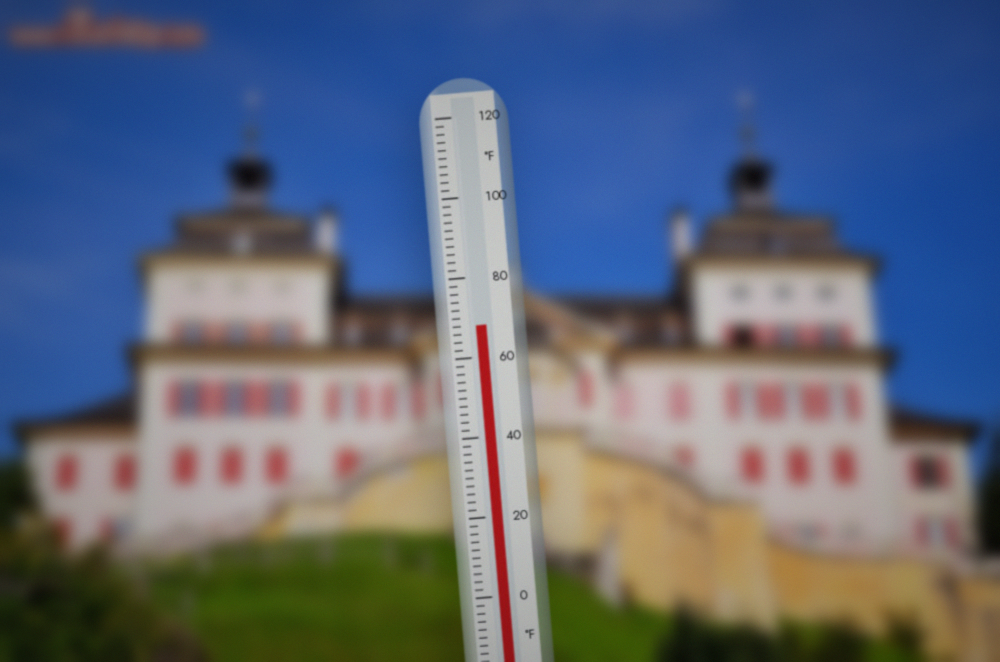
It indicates 68 °F
